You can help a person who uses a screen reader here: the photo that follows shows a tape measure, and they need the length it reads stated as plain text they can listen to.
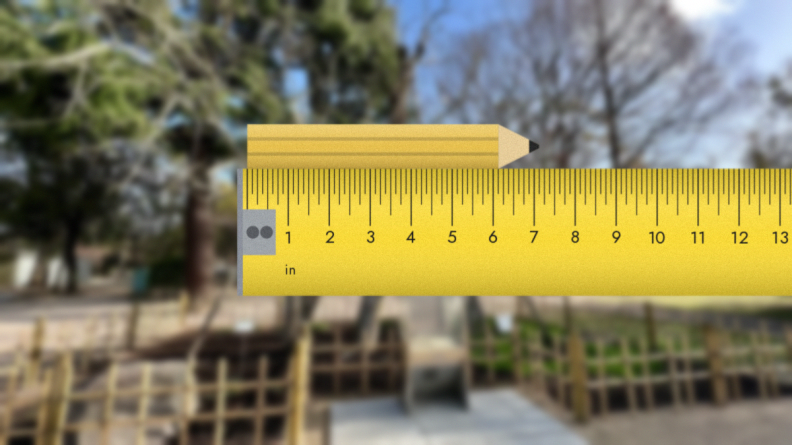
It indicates 7.125 in
